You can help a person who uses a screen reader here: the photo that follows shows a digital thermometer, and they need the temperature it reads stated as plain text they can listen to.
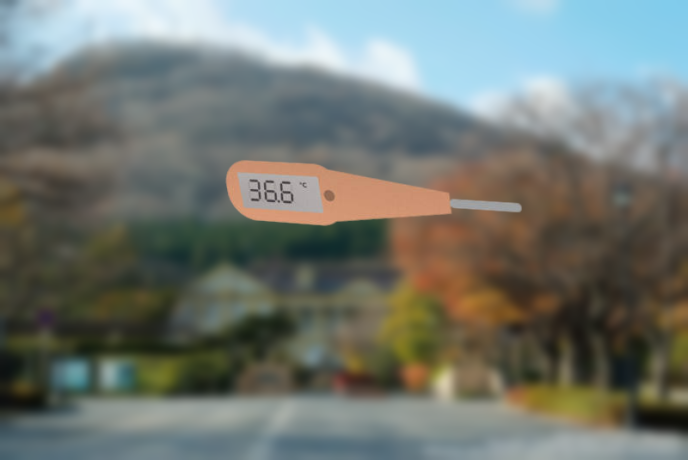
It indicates 36.6 °C
